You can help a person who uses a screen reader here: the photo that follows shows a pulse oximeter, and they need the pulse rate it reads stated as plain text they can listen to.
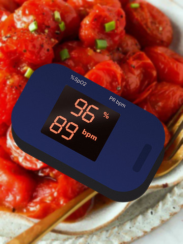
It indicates 89 bpm
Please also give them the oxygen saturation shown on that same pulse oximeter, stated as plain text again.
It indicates 96 %
